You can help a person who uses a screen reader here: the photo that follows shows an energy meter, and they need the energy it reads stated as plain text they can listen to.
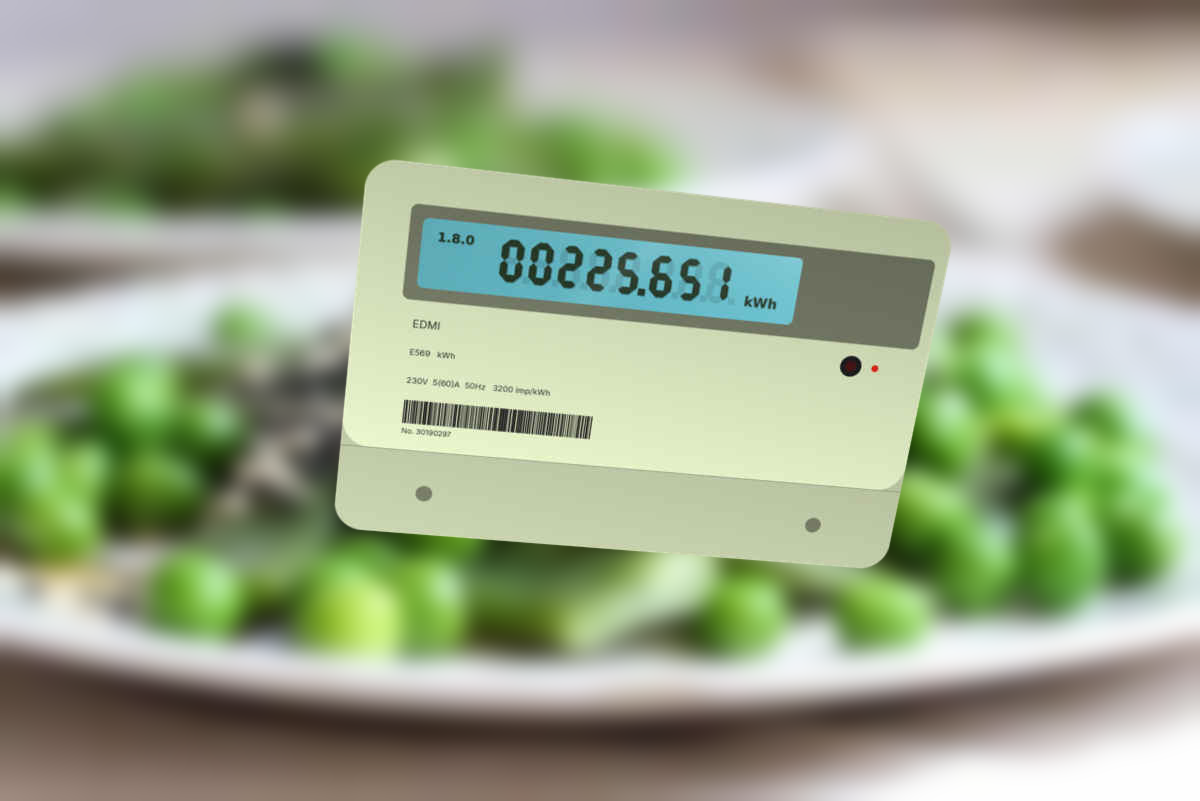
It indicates 225.651 kWh
